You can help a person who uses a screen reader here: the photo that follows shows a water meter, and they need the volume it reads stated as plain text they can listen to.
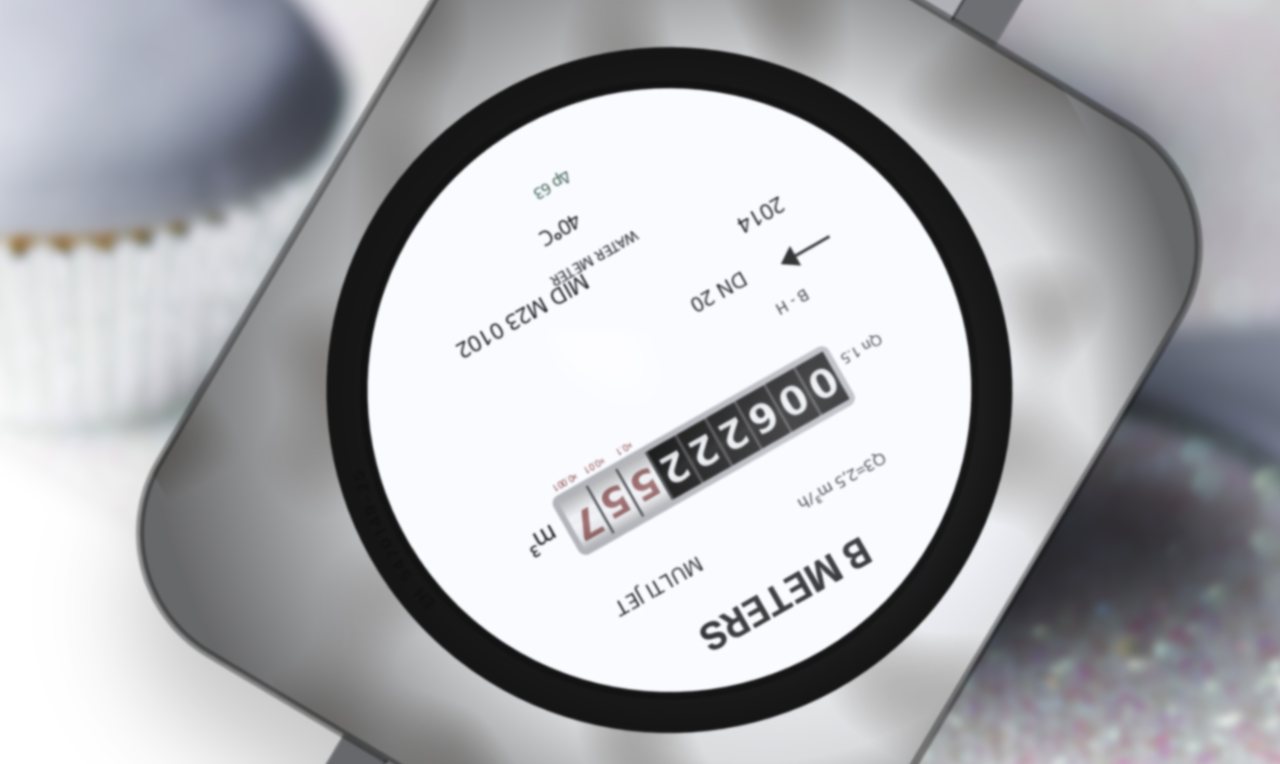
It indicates 6222.557 m³
